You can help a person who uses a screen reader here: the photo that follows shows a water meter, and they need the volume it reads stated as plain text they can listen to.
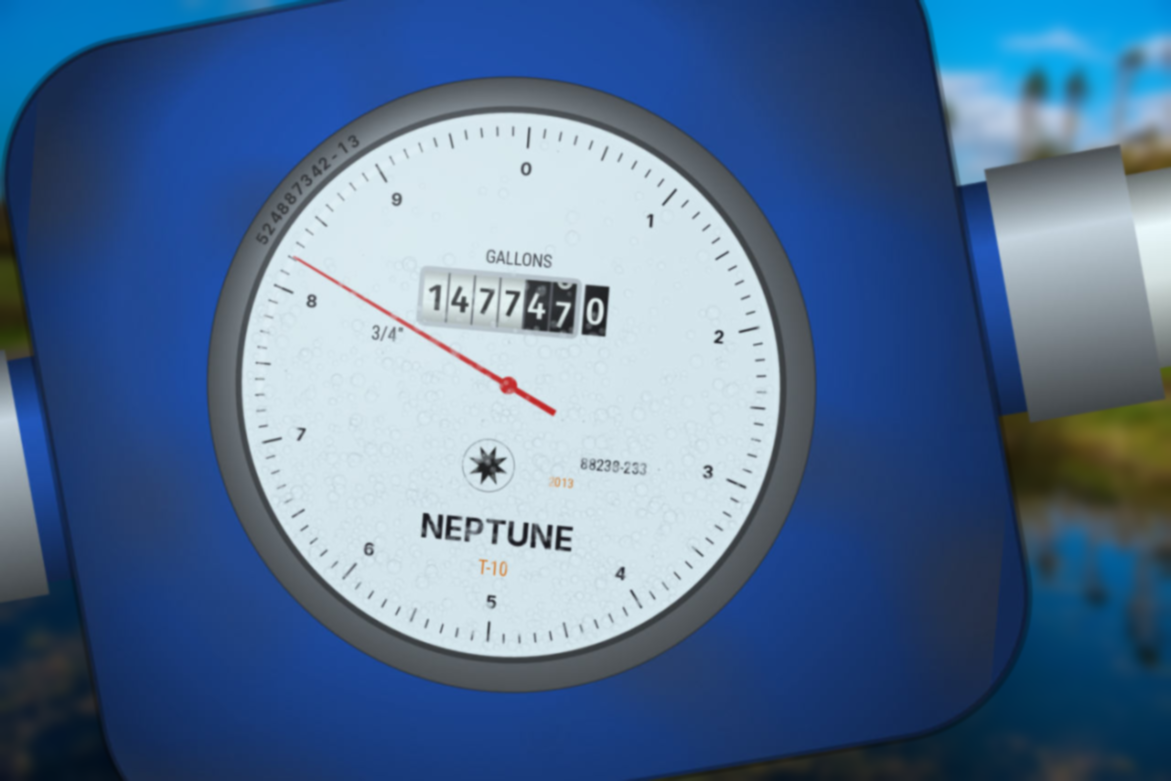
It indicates 1477468.2 gal
